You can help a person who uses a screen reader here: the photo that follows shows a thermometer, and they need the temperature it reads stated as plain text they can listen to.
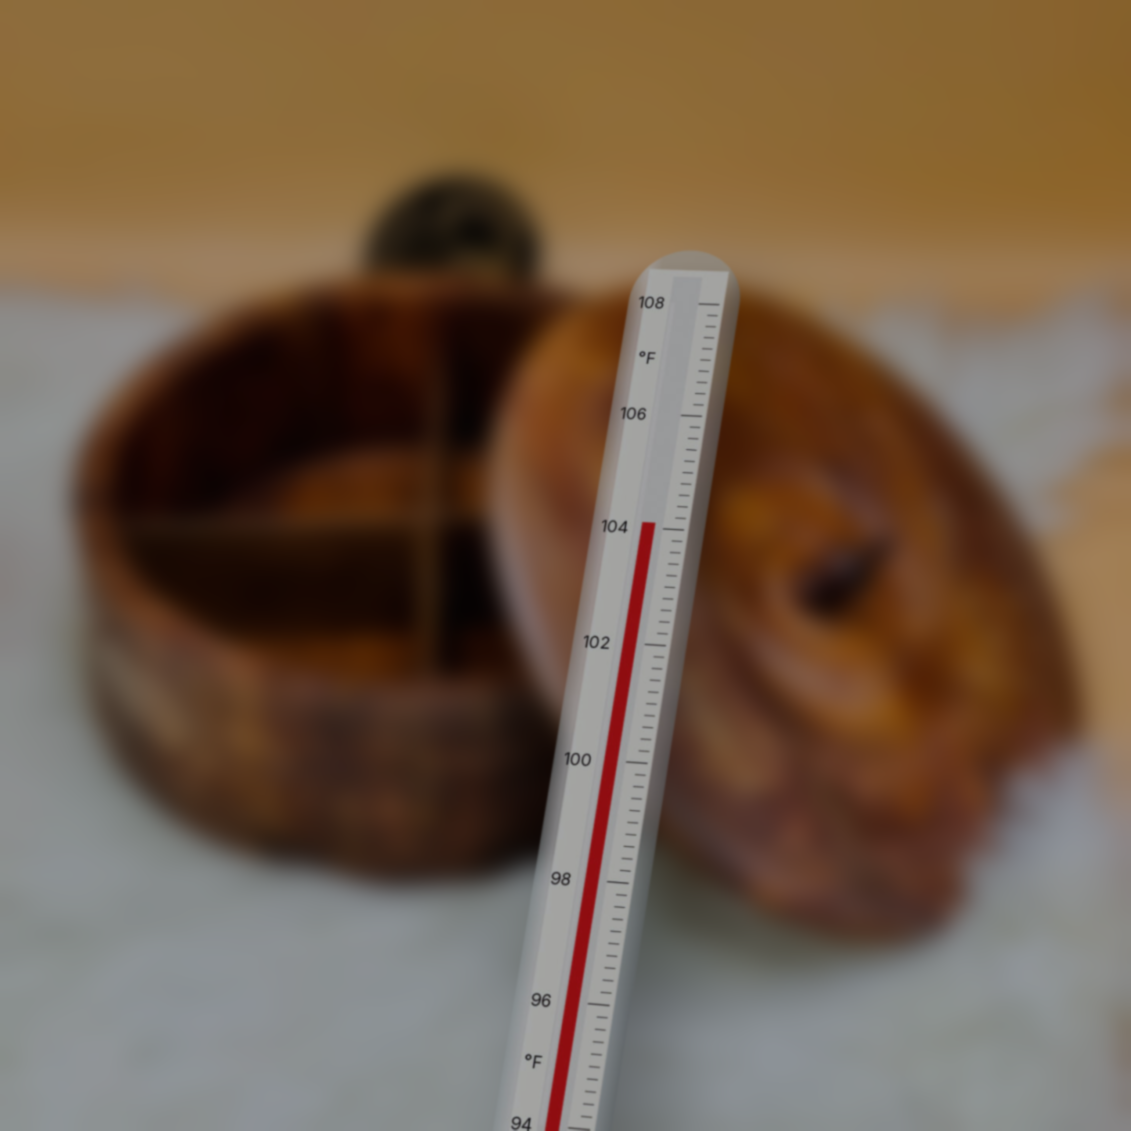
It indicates 104.1 °F
